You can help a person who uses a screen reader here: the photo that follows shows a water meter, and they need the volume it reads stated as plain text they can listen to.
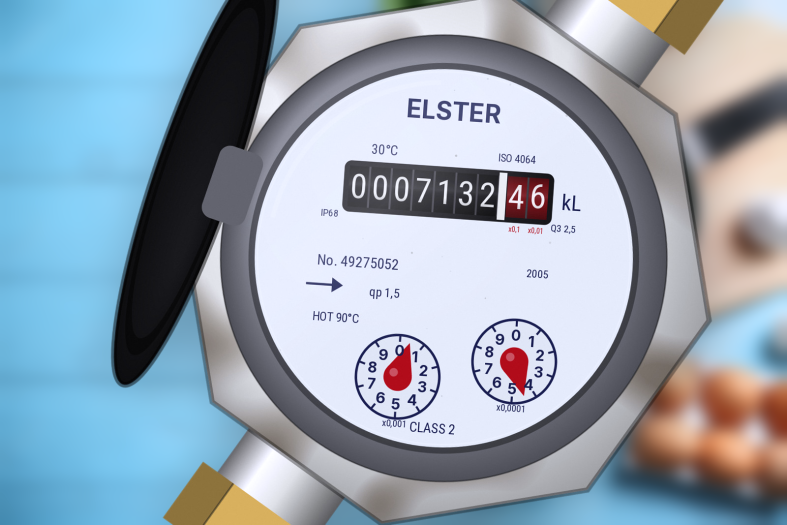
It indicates 7132.4604 kL
